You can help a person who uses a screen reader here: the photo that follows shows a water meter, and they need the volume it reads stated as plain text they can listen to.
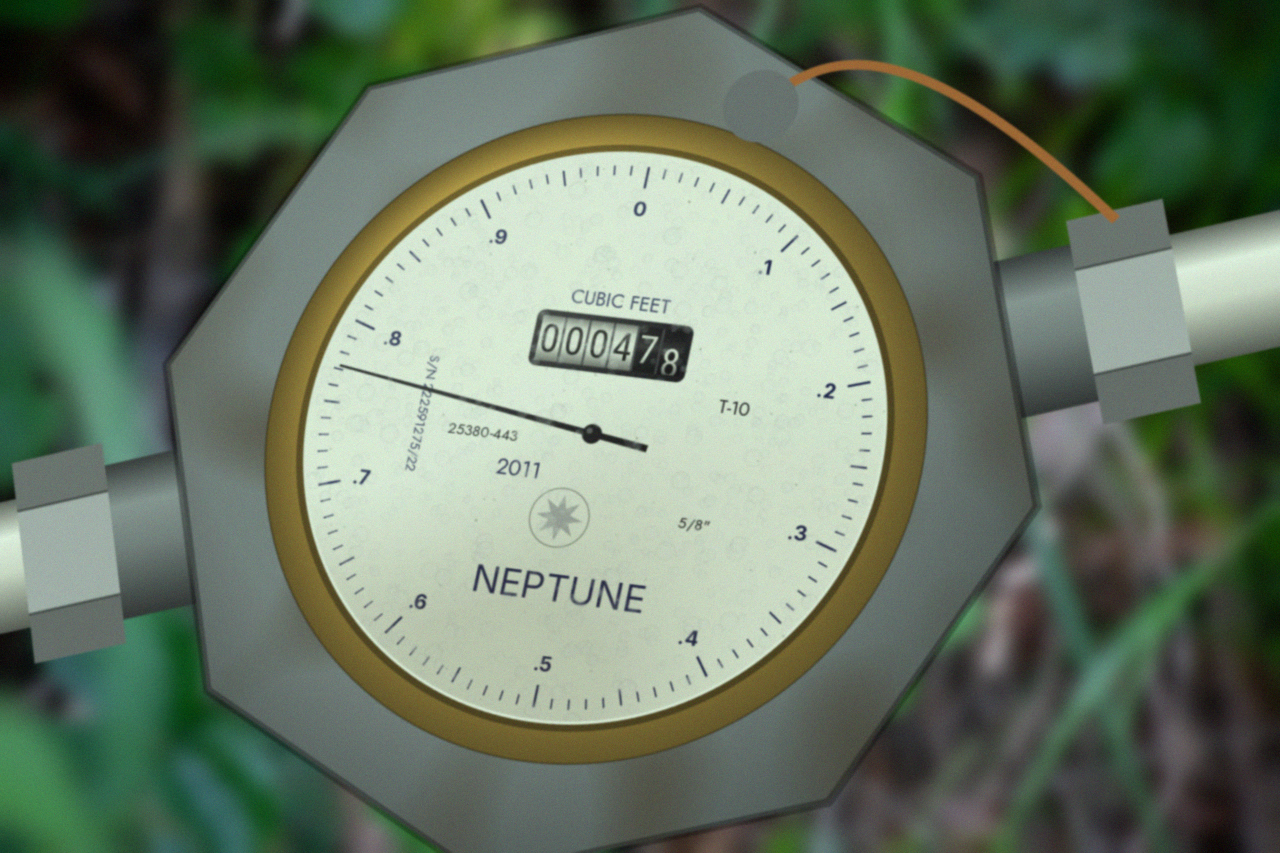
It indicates 477.77 ft³
